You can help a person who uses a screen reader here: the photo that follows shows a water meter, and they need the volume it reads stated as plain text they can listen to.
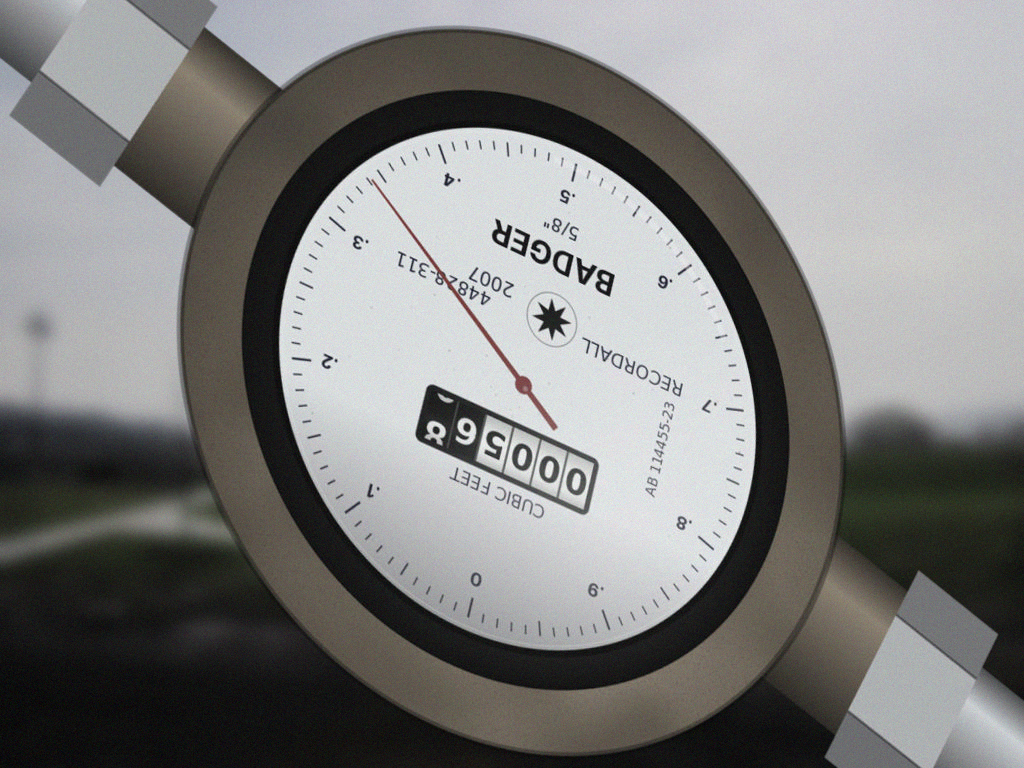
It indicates 568.34 ft³
